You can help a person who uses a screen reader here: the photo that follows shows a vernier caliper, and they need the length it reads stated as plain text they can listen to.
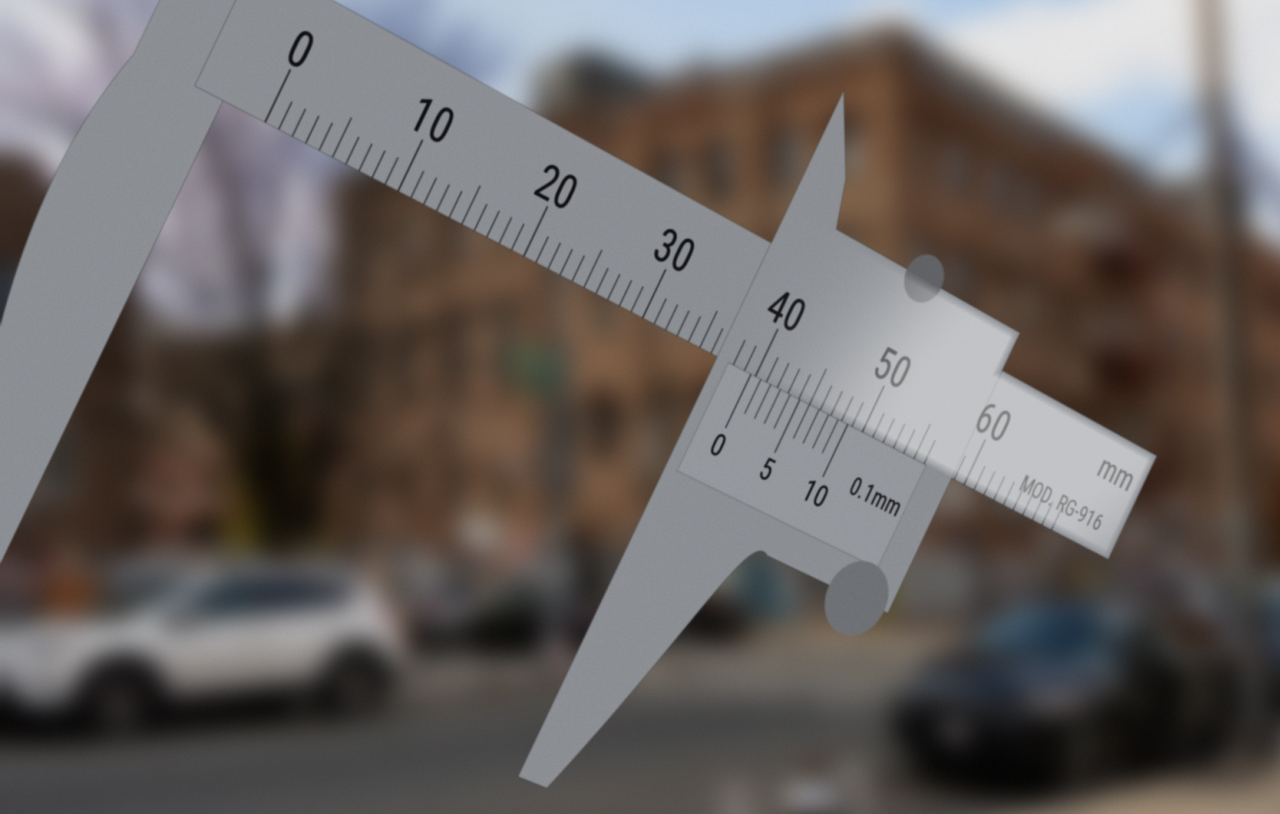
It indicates 39.6 mm
